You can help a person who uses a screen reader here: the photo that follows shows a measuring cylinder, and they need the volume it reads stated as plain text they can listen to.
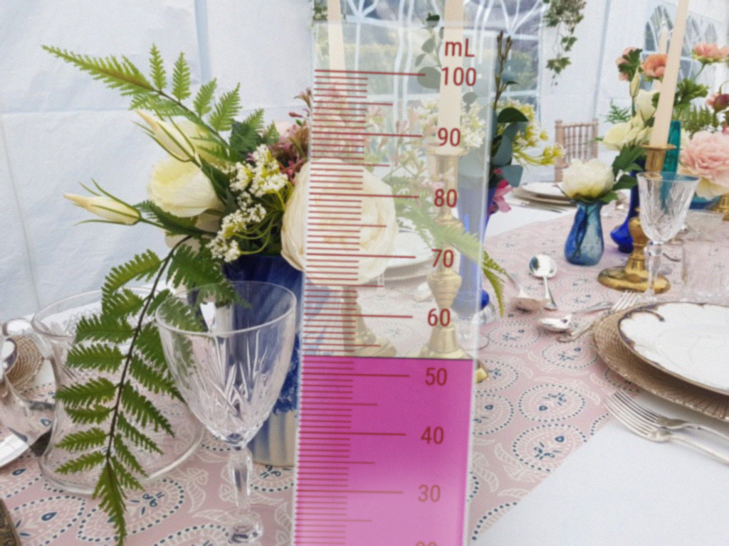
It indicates 53 mL
